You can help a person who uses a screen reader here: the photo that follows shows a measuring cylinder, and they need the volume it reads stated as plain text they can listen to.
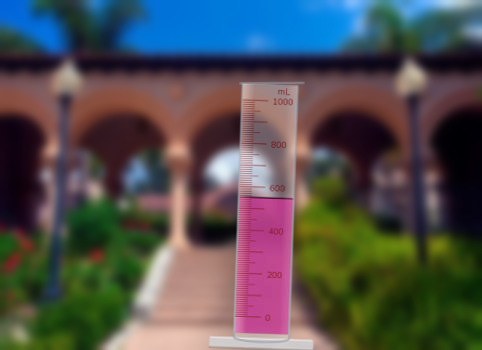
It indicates 550 mL
